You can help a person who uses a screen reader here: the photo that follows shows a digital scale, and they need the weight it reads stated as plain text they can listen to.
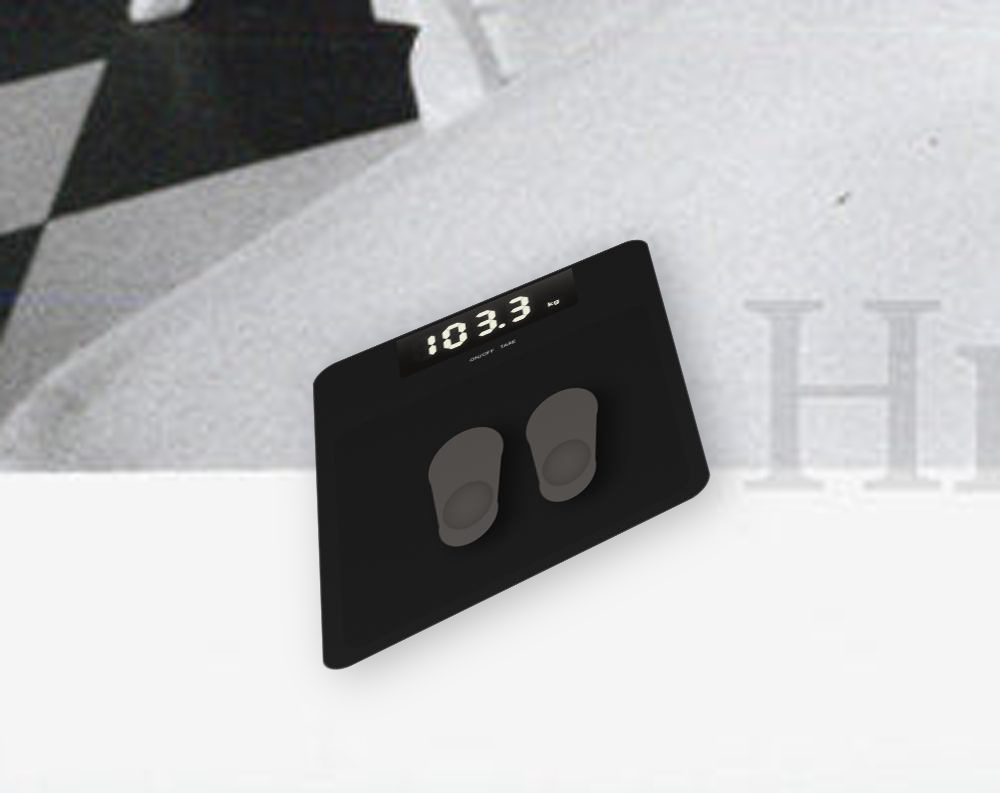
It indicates 103.3 kg
